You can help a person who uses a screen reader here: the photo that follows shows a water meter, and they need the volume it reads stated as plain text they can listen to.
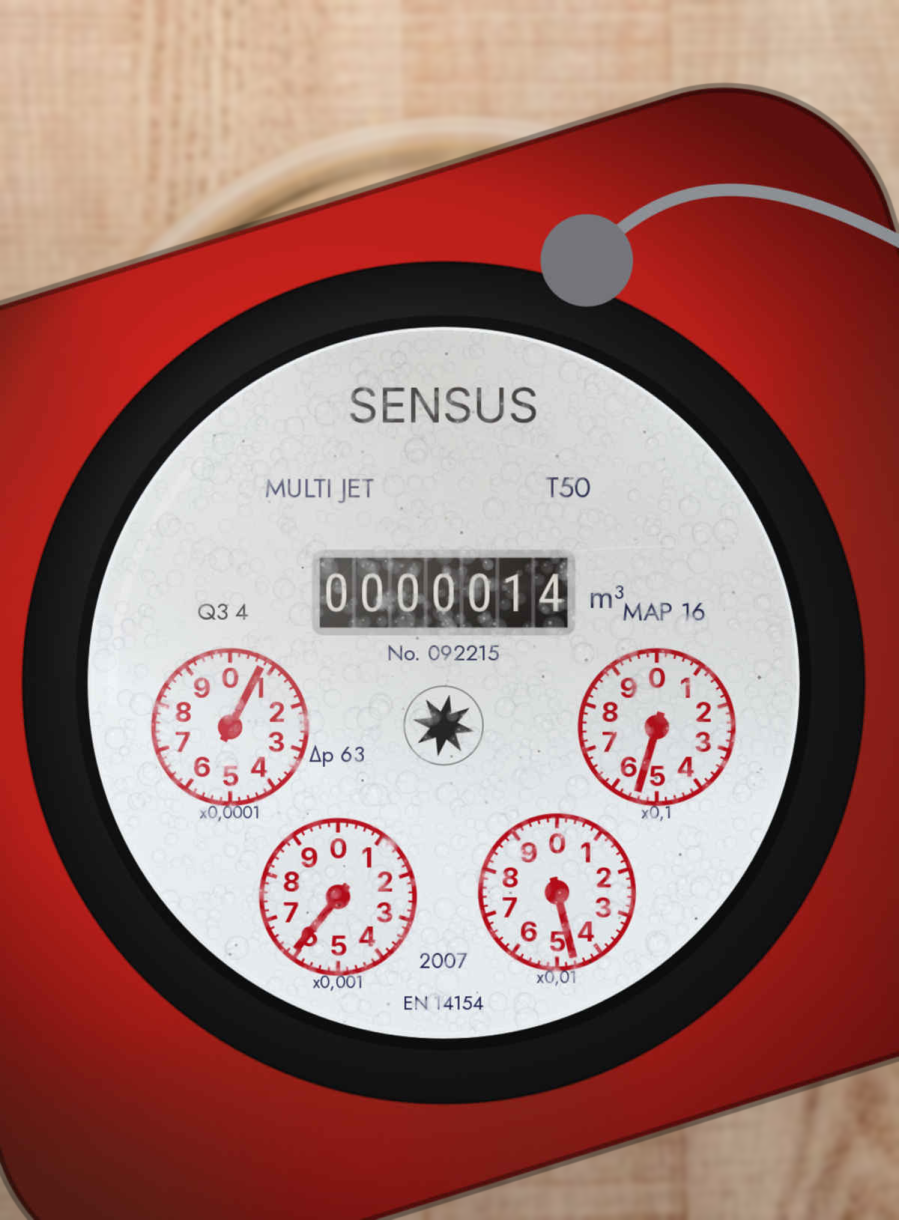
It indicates 14.5460 m³
